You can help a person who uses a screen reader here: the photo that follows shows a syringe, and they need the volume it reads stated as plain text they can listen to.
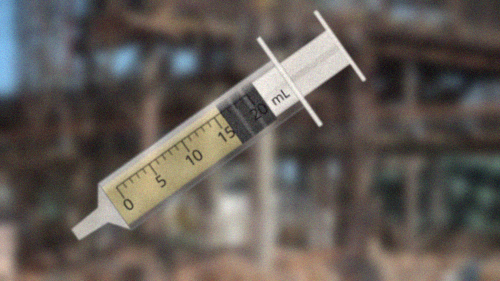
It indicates 16 mL
